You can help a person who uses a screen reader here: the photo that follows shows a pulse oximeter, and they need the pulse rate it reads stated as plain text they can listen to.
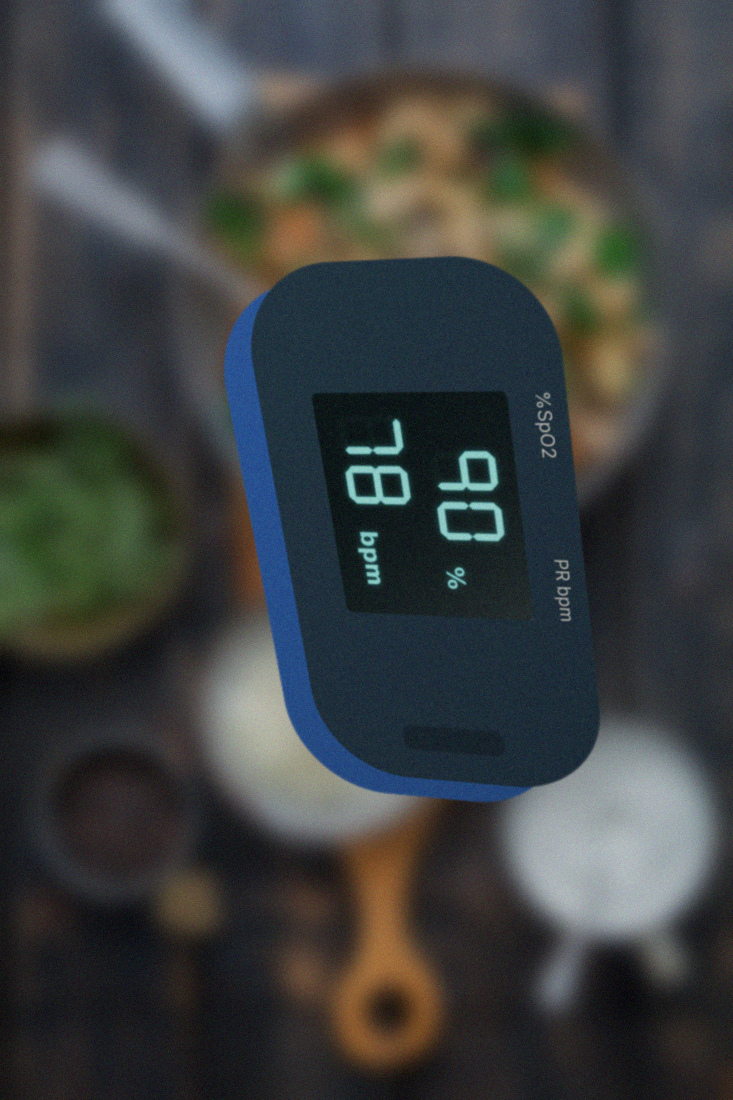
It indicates 78 bpm
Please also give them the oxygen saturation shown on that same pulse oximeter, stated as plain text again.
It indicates 90 %
